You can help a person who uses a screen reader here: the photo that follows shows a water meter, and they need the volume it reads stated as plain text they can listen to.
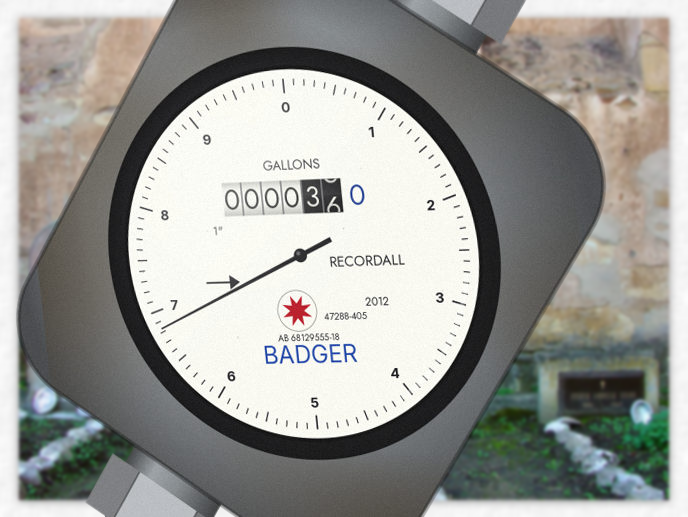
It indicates 356.8 gal
